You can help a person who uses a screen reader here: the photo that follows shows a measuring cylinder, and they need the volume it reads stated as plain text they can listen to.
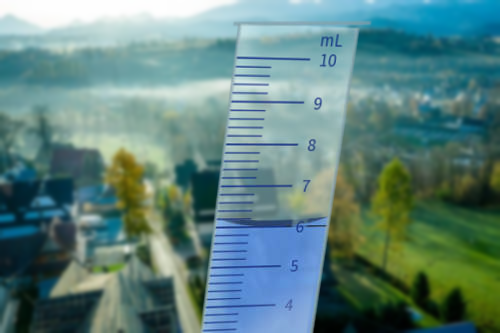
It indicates 6 mL
